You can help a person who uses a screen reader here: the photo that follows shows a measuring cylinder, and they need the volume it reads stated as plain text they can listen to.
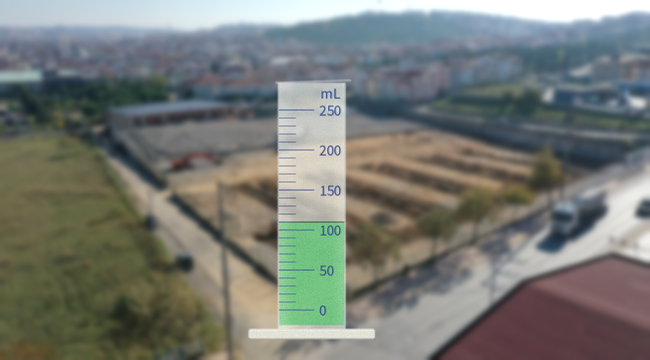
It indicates 110 mL
